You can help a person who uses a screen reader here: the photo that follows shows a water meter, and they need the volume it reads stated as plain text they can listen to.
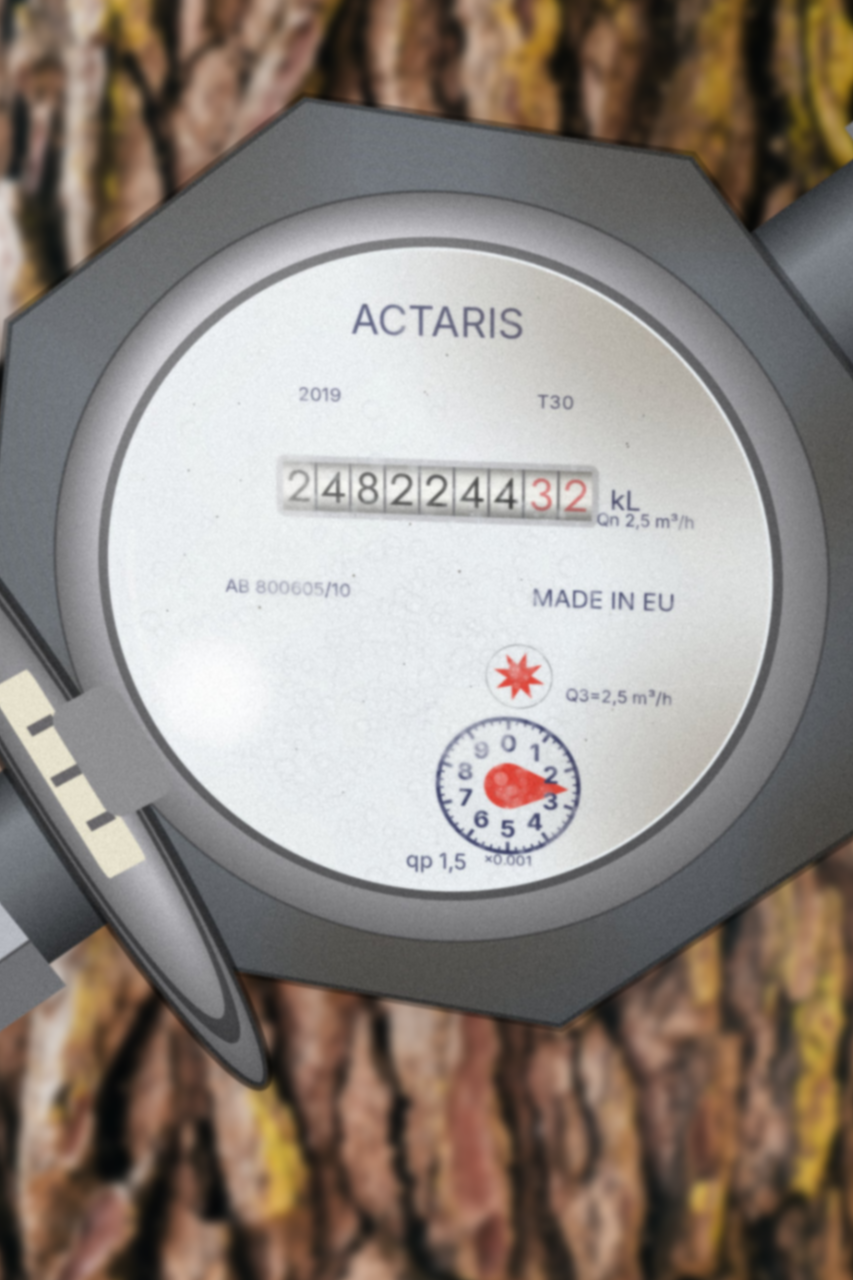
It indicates 2482244.322 kL
